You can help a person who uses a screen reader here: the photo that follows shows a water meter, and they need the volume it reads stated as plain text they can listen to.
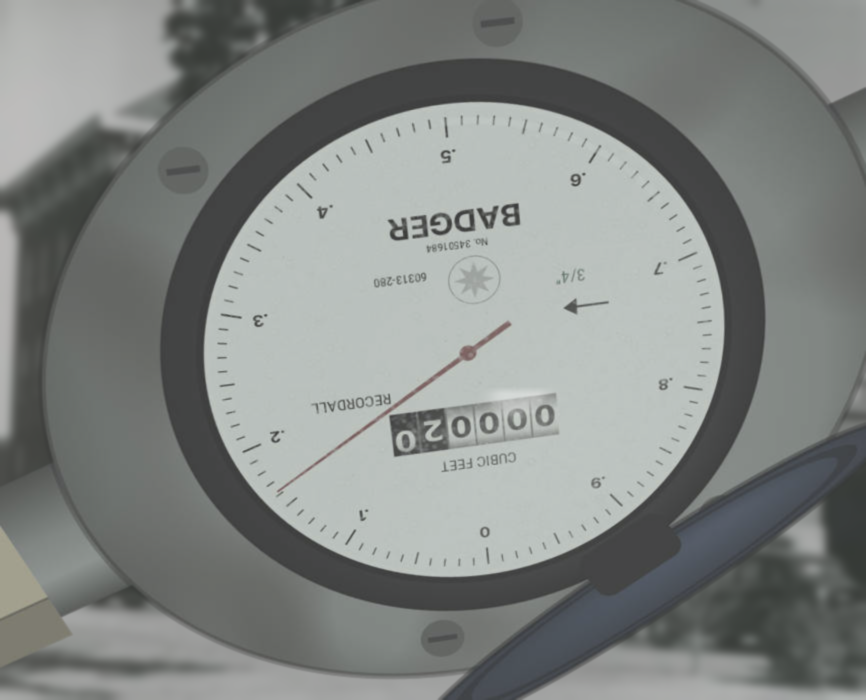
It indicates 20.16 ft³
